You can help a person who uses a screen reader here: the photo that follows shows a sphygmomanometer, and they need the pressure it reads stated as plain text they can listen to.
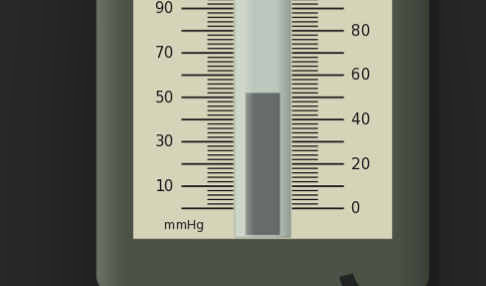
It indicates 52 mmHg
